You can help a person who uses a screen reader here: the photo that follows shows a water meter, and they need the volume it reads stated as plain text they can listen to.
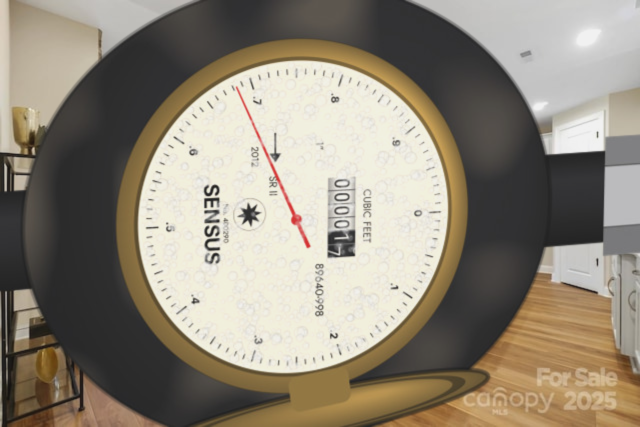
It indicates 16.68 ft³
